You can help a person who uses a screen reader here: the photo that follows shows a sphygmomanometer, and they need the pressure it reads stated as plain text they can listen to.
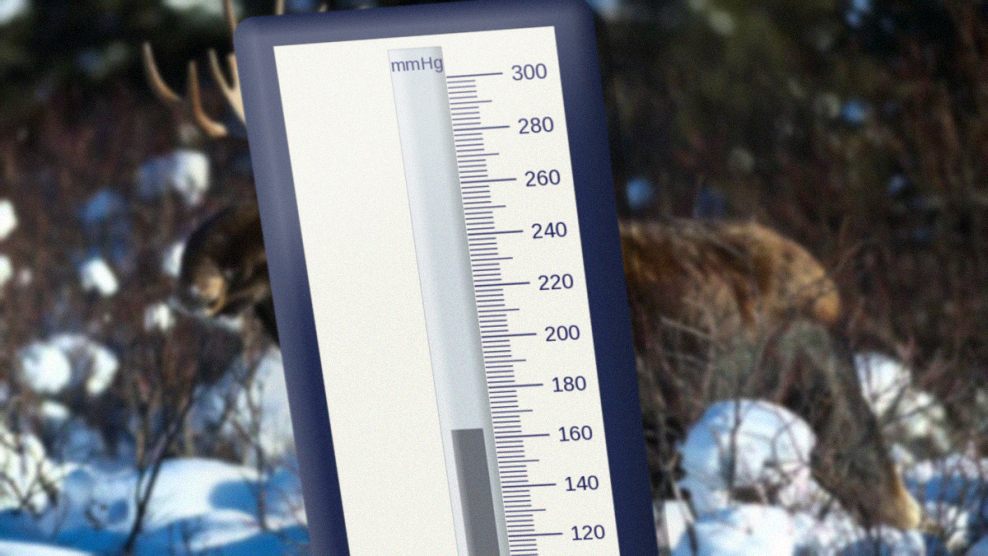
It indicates 164 mmHg
